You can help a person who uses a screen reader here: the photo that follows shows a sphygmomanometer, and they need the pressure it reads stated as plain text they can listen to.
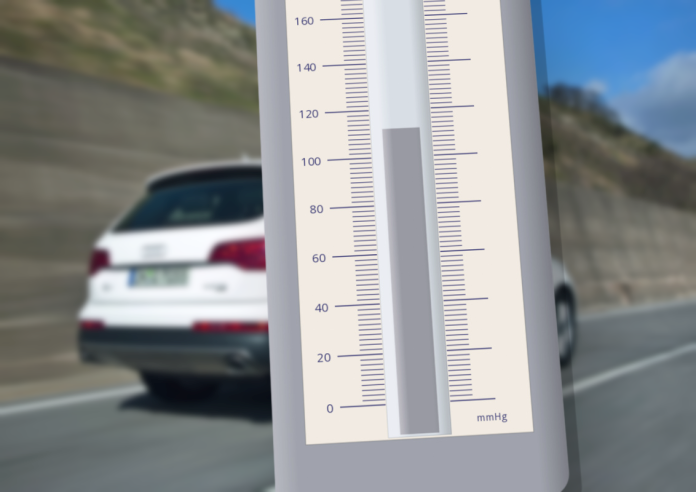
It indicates 112 mmHg
